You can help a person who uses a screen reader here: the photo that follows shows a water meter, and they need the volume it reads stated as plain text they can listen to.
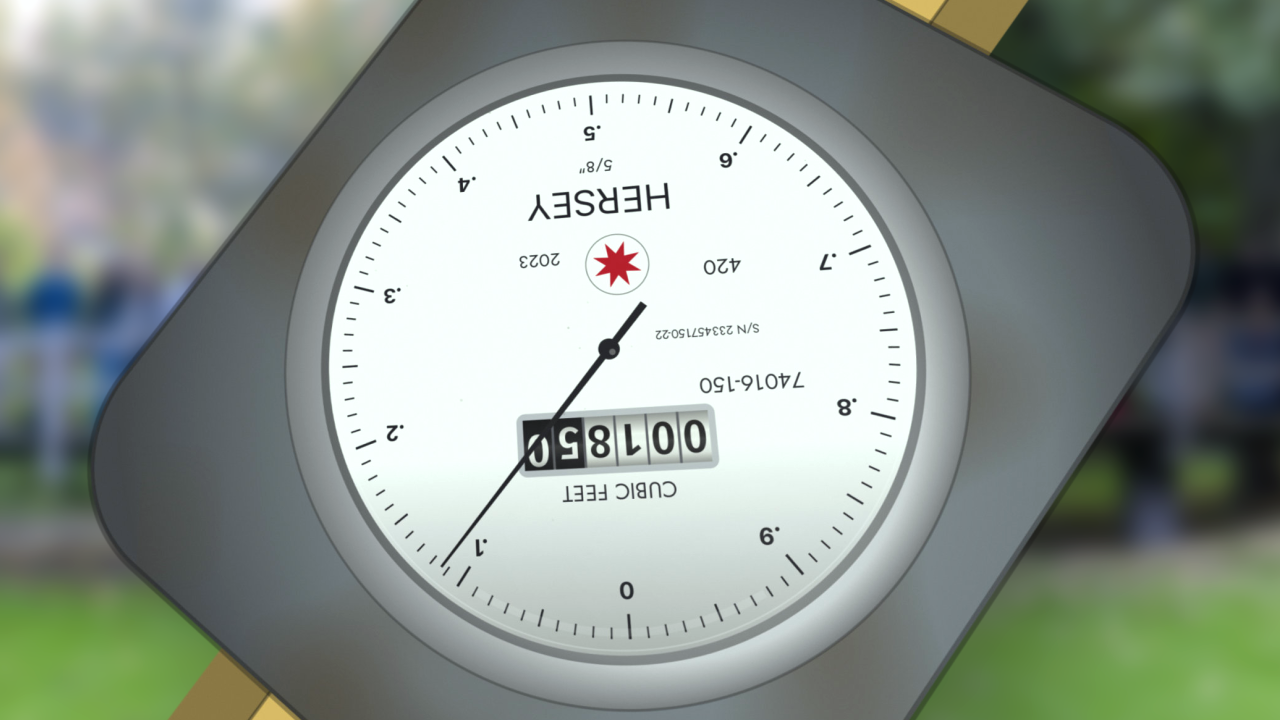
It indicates 1850.11 ft³
